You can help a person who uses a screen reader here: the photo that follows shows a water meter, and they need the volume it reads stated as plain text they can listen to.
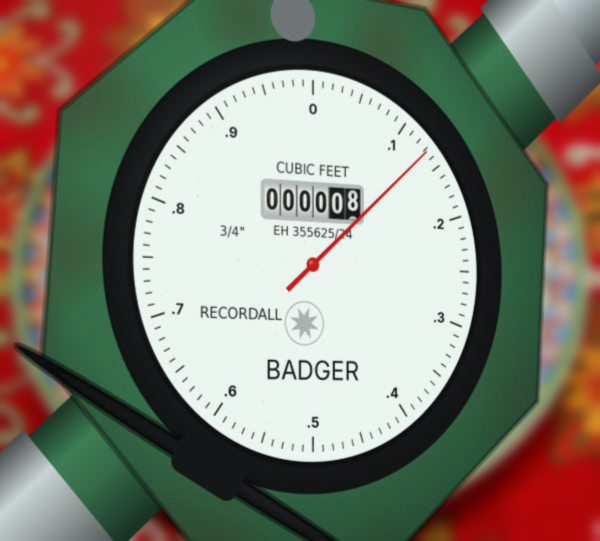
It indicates 8.13 ft³
